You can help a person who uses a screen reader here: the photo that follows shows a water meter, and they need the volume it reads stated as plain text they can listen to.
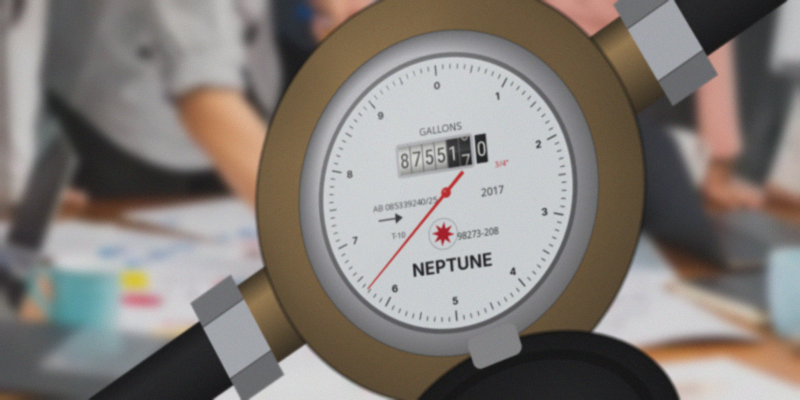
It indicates 8755166.3 gal
